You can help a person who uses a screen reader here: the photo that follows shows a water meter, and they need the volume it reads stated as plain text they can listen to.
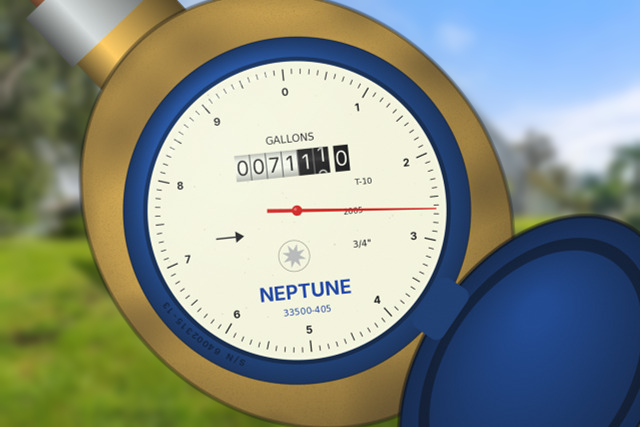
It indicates 71112.6 gal
